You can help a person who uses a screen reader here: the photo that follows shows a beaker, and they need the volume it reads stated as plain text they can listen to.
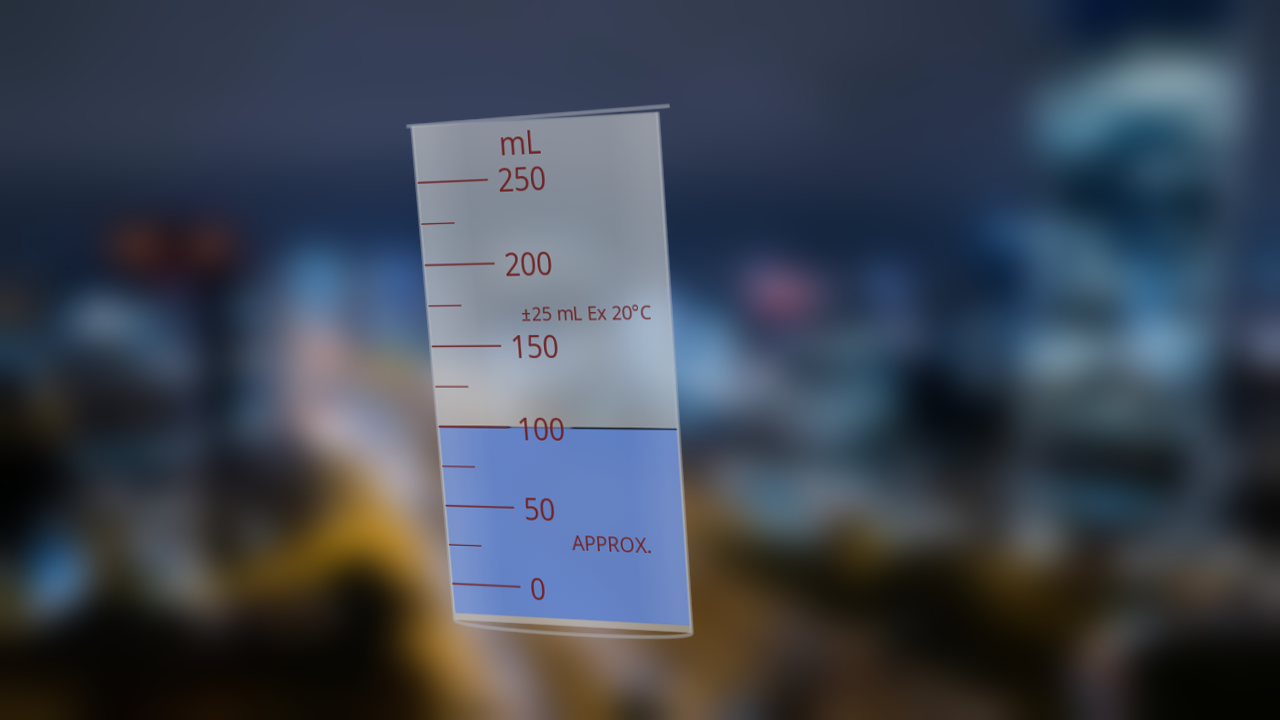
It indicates 100 mL
